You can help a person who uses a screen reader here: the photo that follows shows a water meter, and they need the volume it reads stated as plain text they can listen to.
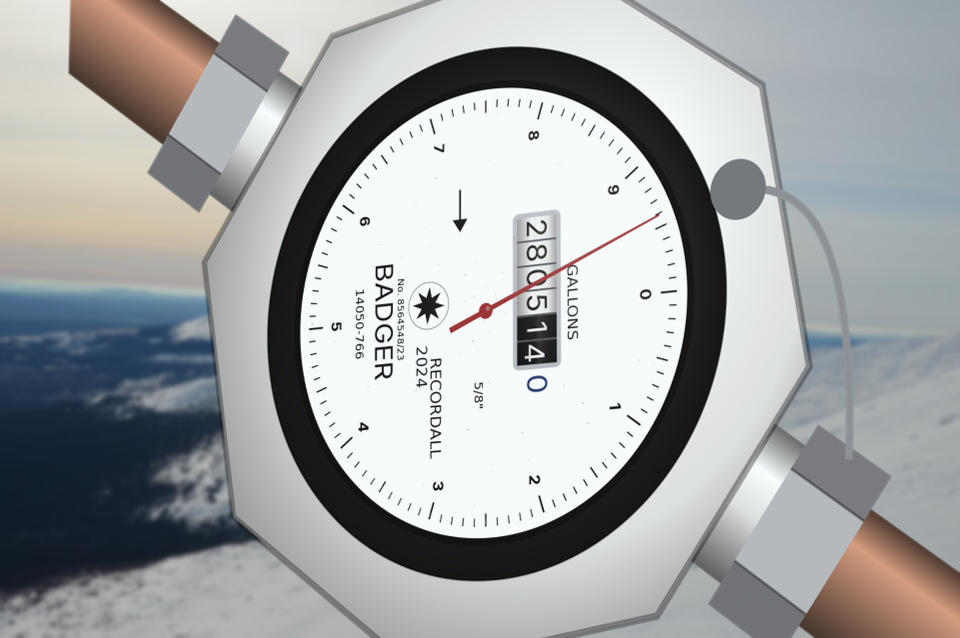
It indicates 2805139.4 gal
